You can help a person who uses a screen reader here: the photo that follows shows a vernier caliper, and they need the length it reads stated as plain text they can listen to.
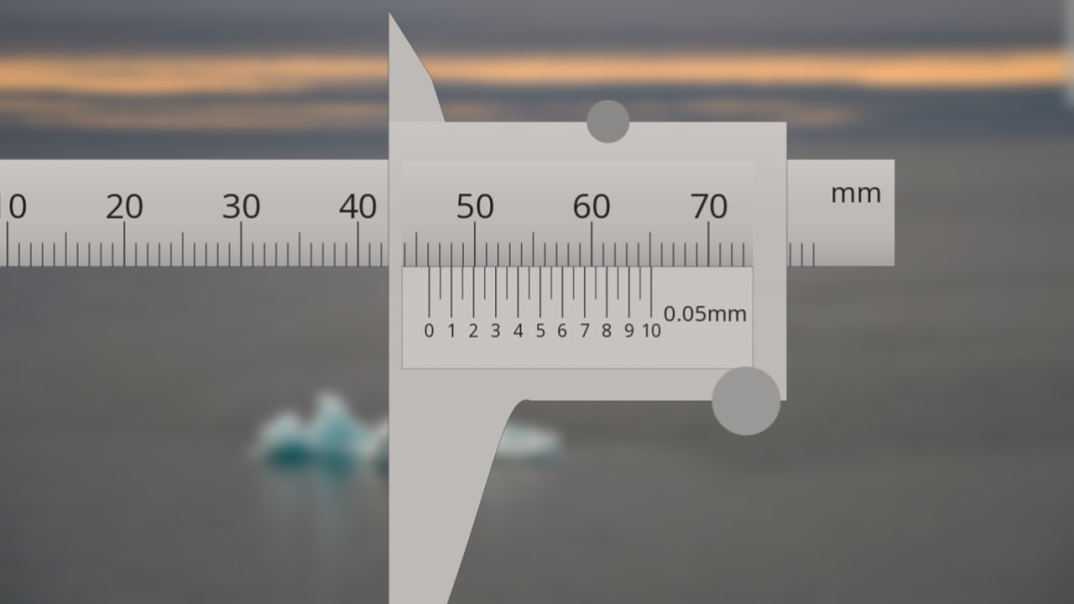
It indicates 46.1 mm
